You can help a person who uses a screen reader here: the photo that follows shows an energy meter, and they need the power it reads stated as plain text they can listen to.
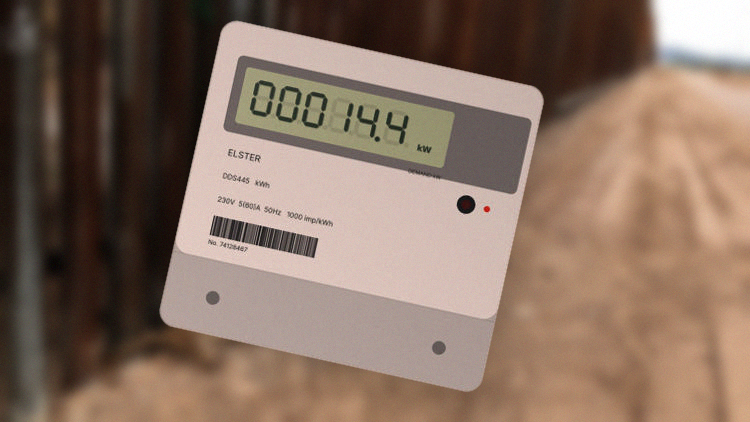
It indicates 14.4 kW
